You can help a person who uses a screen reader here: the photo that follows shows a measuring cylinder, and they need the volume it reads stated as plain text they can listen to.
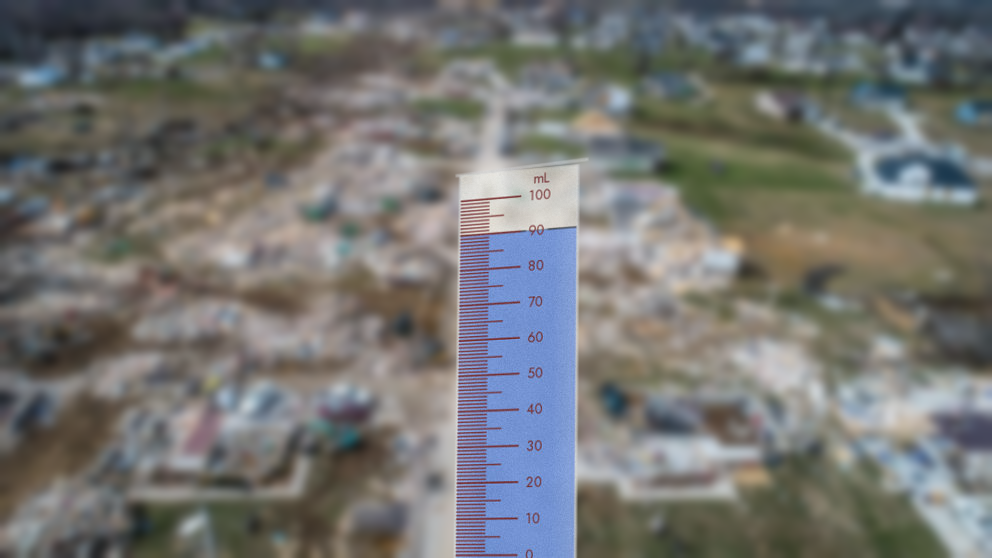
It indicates 90 mL
